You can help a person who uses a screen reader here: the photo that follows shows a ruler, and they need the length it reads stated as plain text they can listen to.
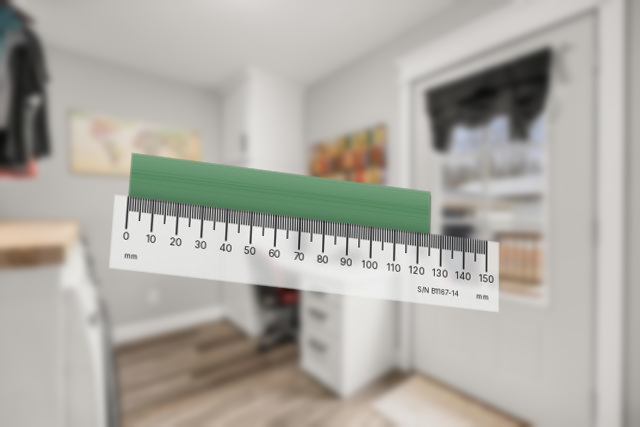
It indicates 125 mm
